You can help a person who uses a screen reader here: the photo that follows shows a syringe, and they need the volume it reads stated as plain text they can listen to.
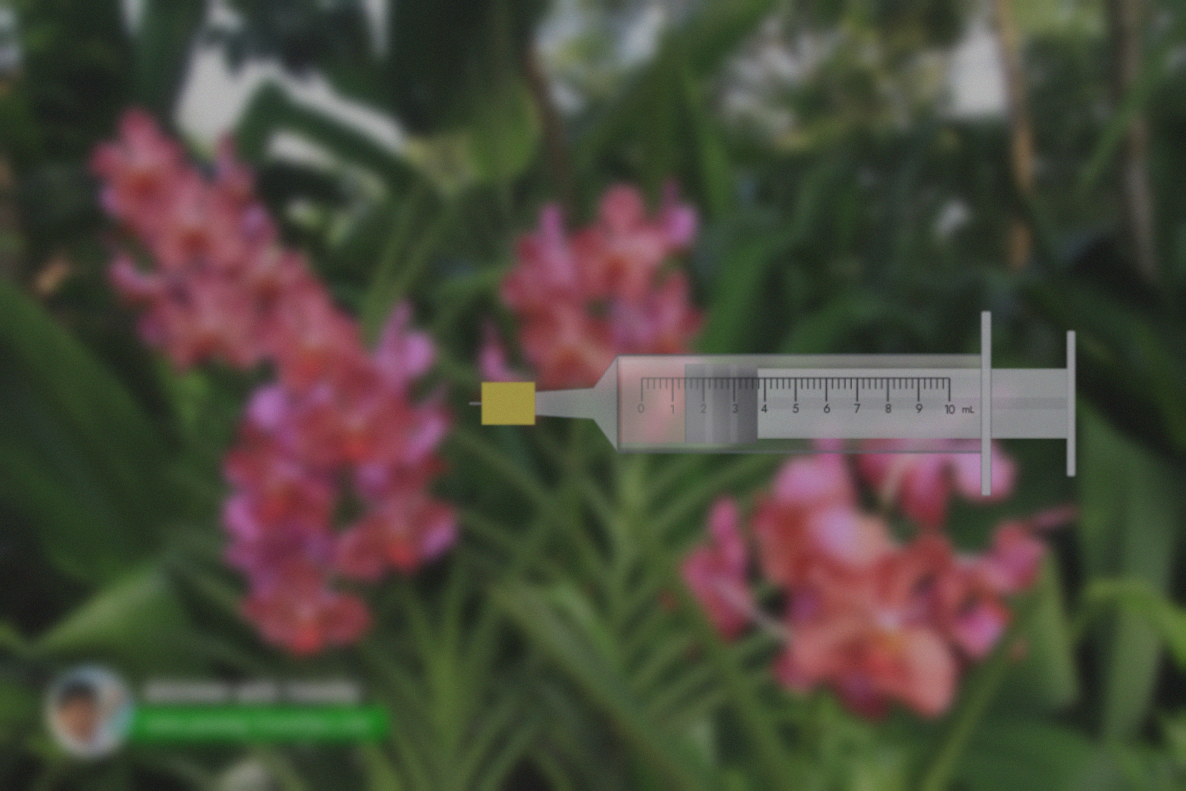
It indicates 1.4 mL
